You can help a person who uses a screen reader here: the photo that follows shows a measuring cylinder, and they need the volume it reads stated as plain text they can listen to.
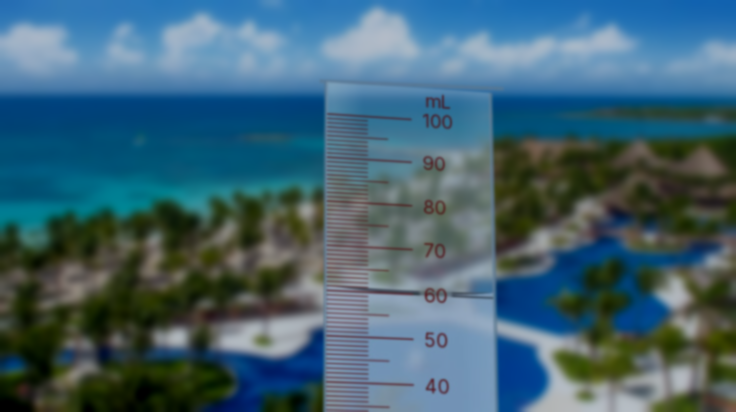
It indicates 60 mL
